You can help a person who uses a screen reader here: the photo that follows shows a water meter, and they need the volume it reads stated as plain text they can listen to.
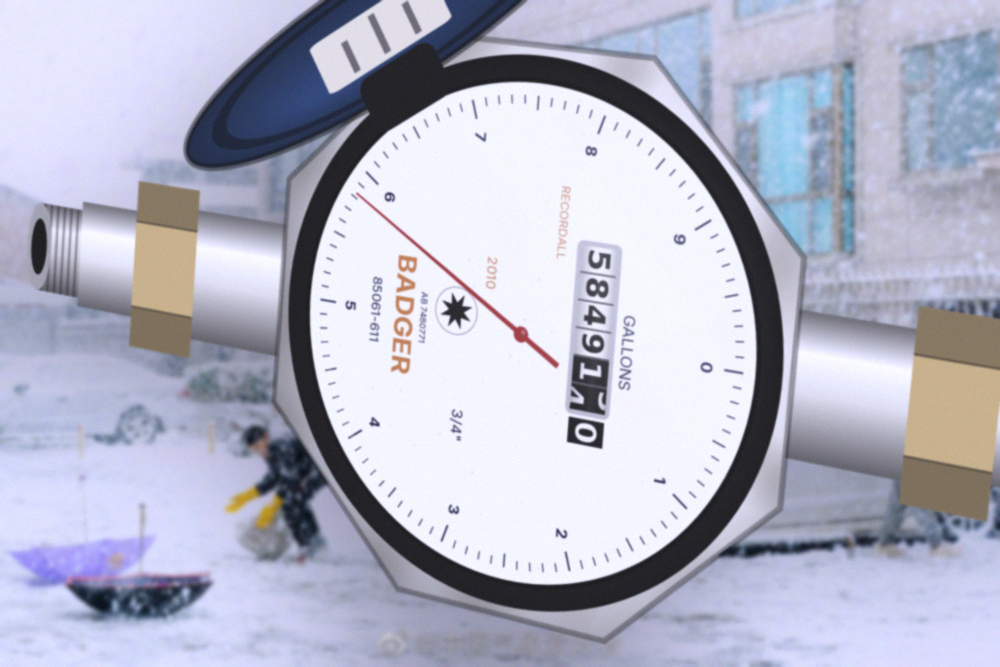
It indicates 5849135.8 gal
